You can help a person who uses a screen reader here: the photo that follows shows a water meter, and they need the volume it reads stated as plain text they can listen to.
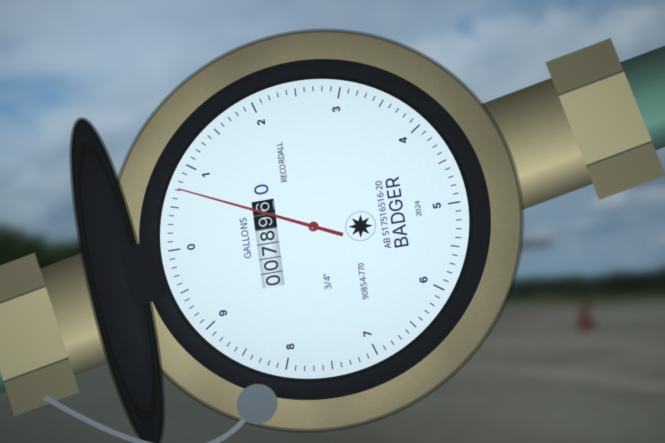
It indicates 78960.7 gal
